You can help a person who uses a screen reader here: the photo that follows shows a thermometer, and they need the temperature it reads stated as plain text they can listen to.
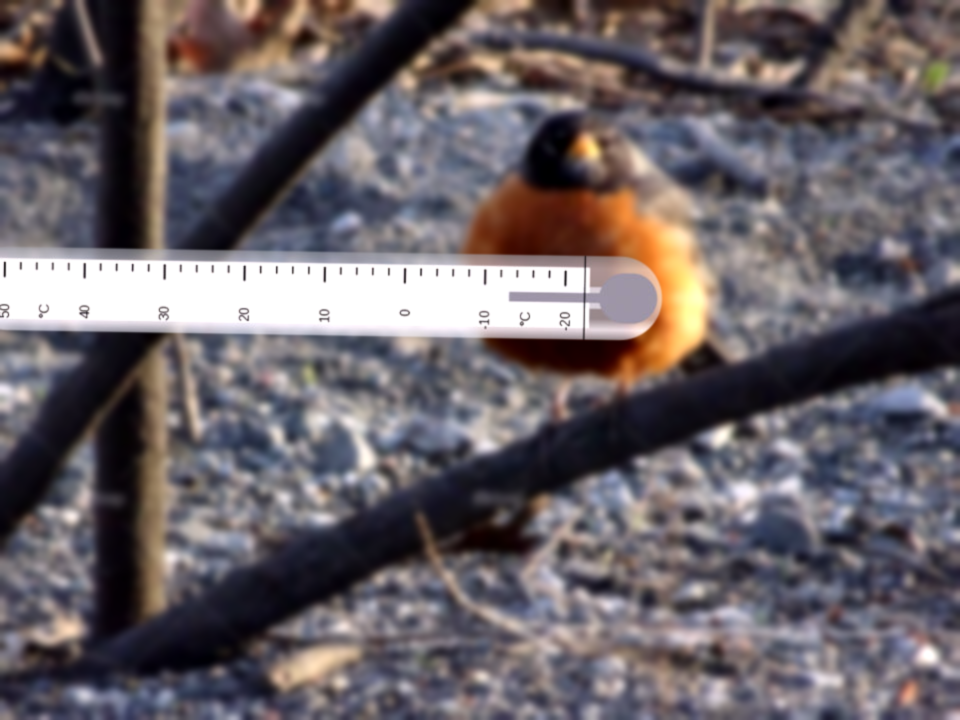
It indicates -13 °C
